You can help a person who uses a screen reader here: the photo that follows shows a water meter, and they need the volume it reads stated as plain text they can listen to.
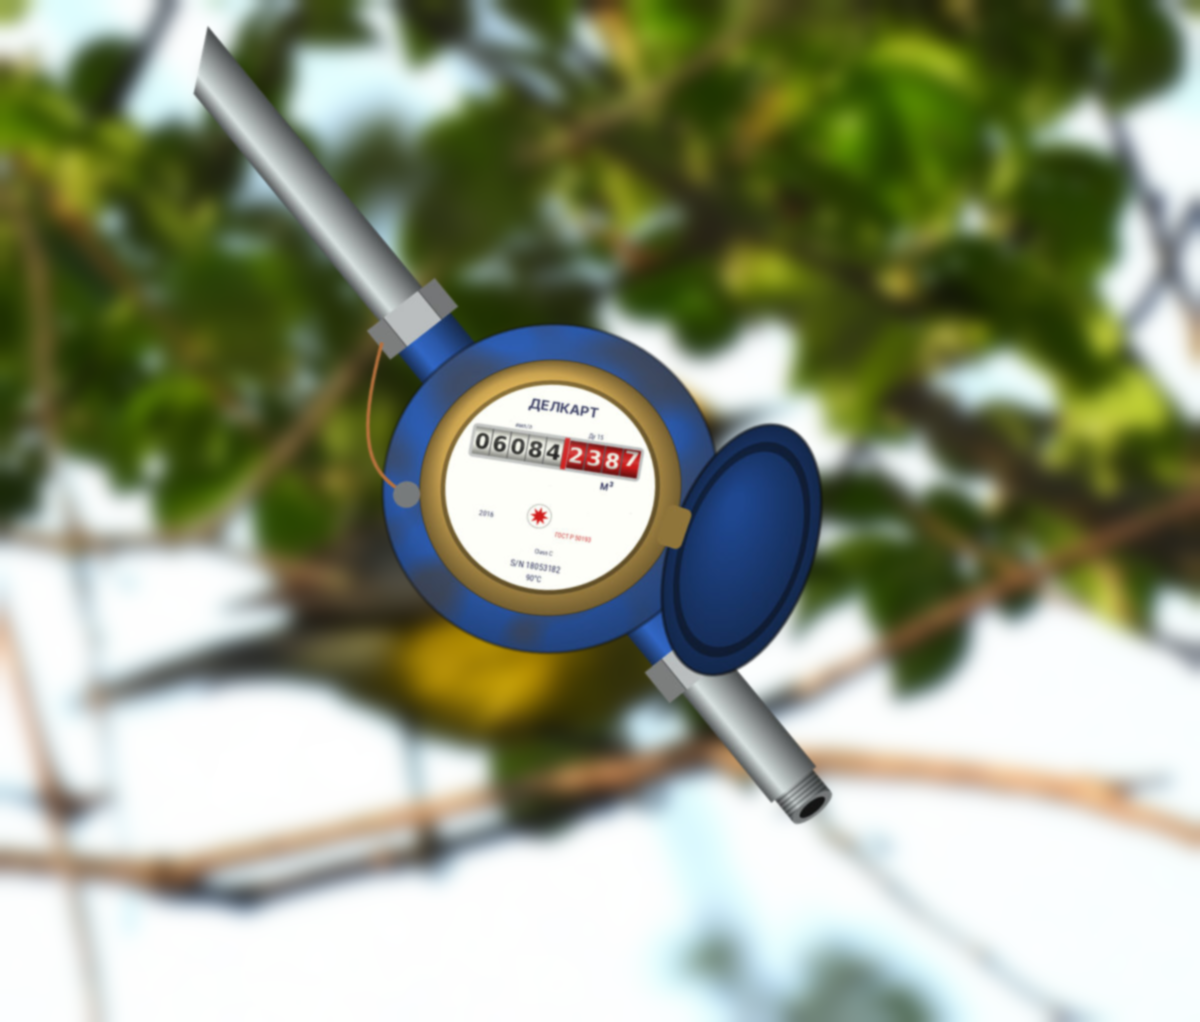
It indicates 6084.2387 m³
